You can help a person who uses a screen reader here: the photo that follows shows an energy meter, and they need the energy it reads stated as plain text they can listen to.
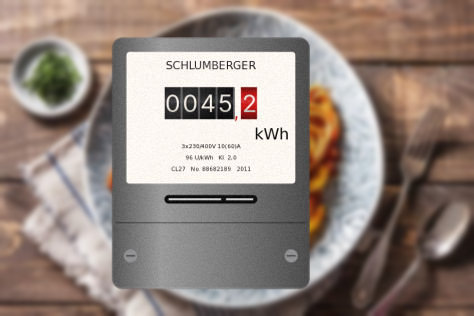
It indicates 45.2 kWh
